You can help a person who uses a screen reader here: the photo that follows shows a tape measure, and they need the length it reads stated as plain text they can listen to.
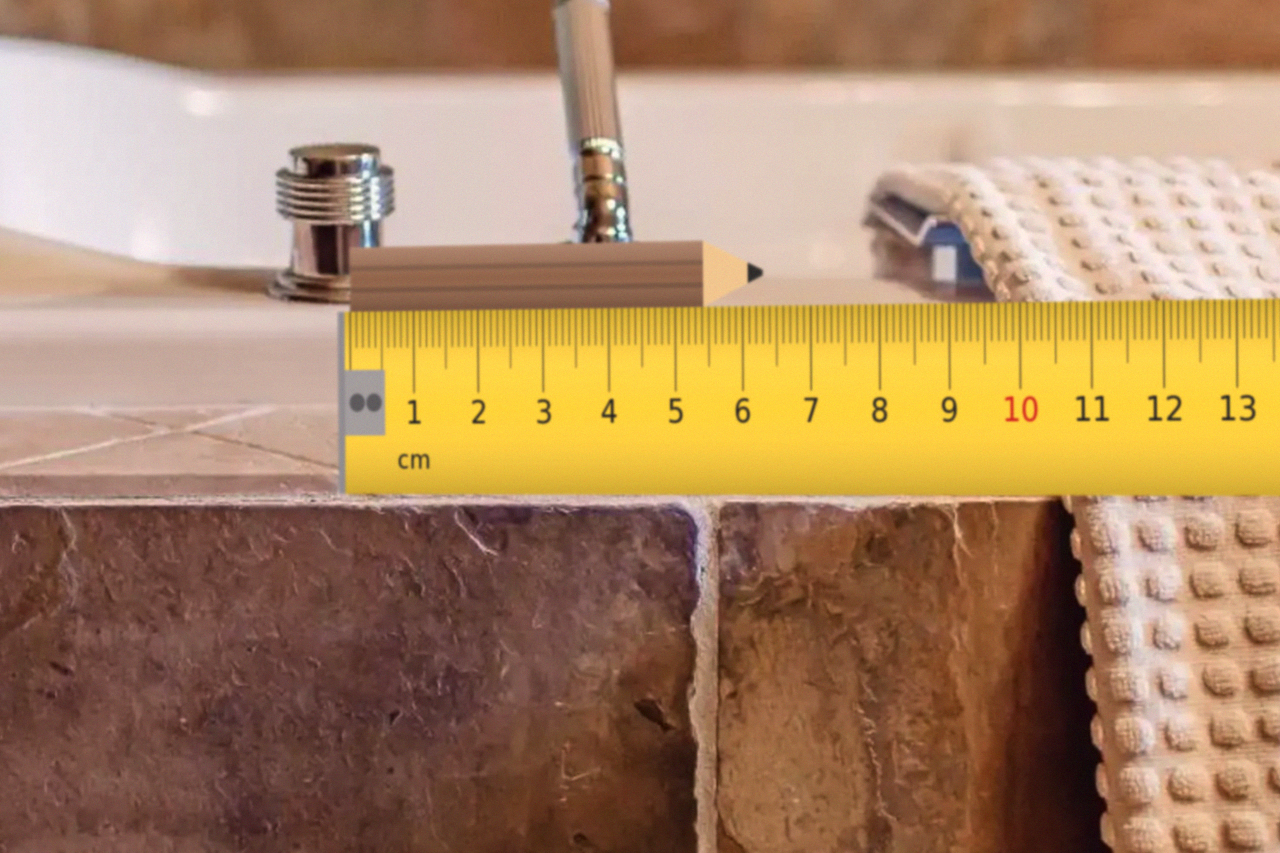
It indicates 6.3 cm
